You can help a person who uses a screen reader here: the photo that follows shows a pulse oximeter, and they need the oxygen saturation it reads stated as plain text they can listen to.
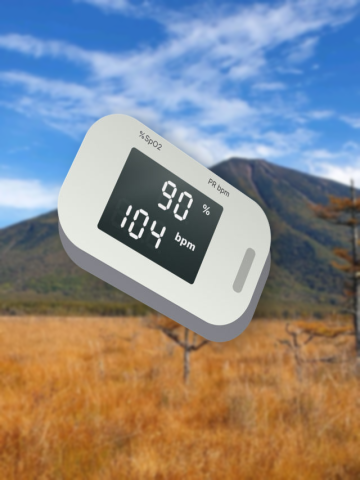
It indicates 90 %
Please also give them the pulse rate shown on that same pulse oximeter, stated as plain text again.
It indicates 104 bpm
